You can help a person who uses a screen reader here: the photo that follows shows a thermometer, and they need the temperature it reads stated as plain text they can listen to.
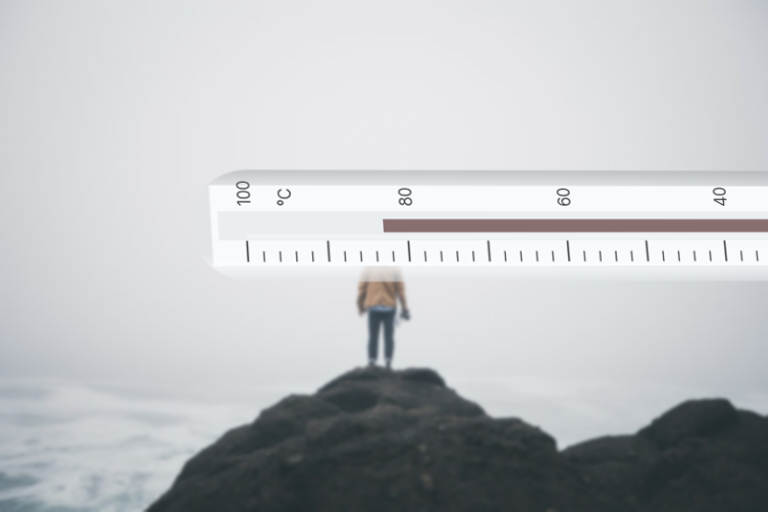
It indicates 83 °C
